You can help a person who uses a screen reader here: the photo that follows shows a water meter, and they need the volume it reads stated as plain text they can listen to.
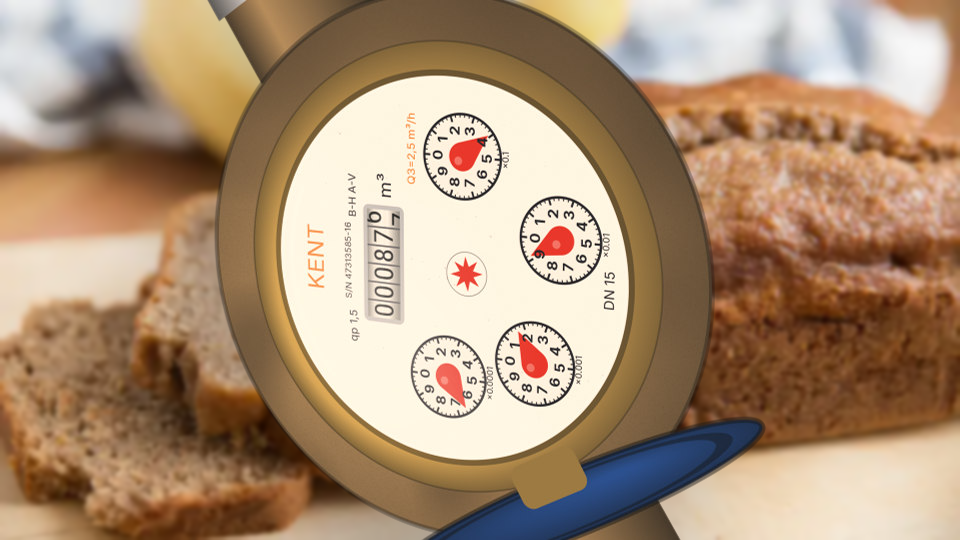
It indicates 876.3916 m³
